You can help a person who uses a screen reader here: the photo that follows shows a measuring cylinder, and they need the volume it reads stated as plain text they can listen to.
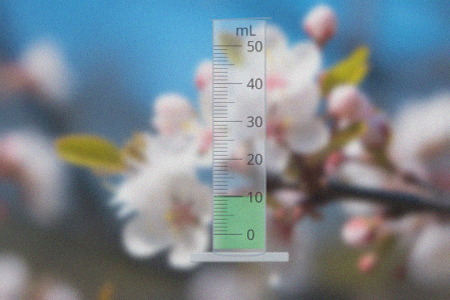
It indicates 10 mL
